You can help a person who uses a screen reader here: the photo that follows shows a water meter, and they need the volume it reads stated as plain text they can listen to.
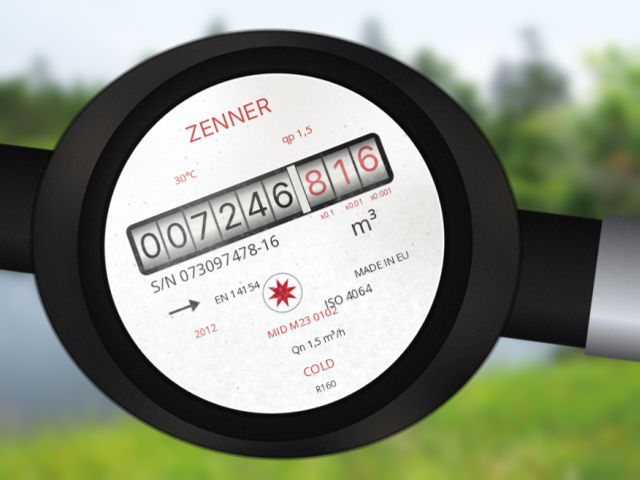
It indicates 7246.816 m³
